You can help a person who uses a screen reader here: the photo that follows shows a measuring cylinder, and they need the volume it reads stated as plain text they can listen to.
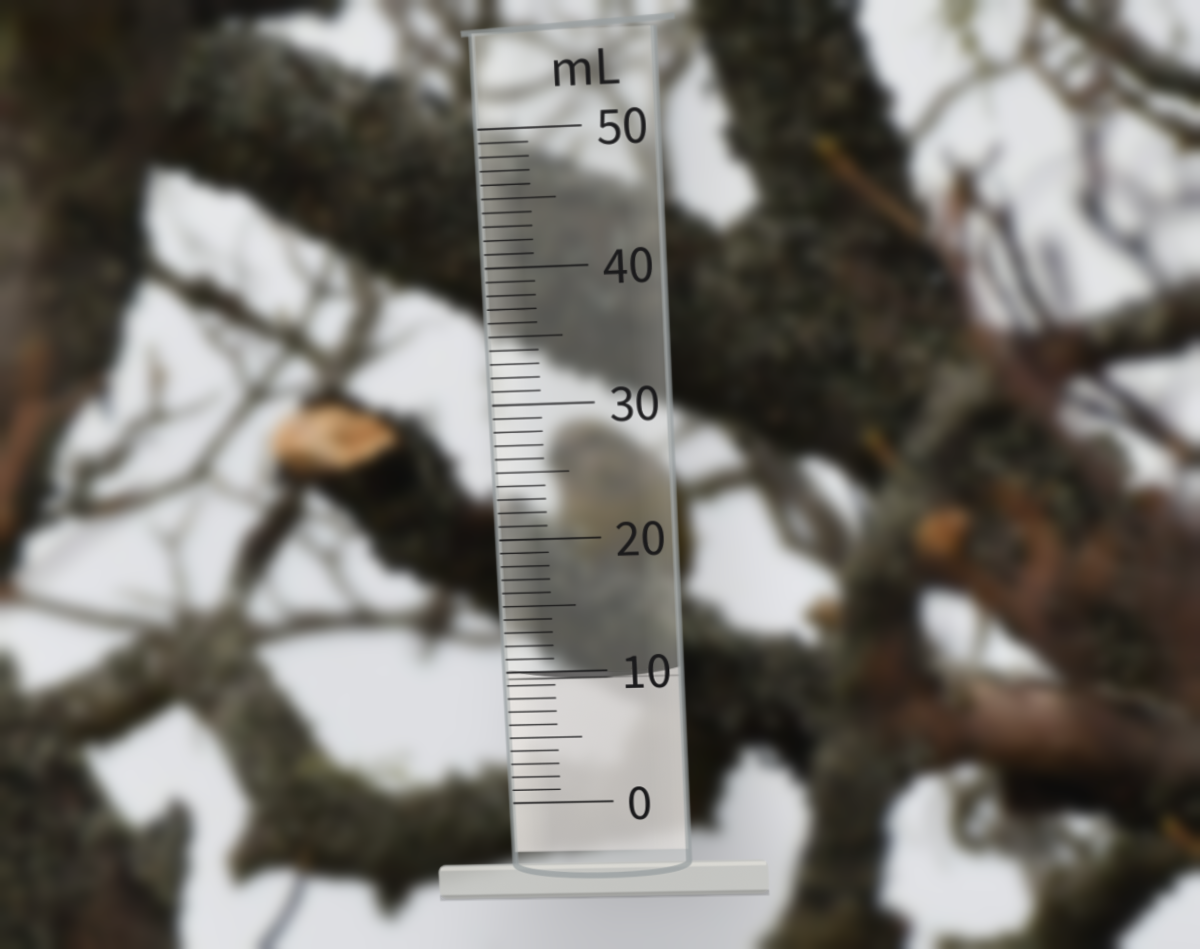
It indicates 9.5 mL
